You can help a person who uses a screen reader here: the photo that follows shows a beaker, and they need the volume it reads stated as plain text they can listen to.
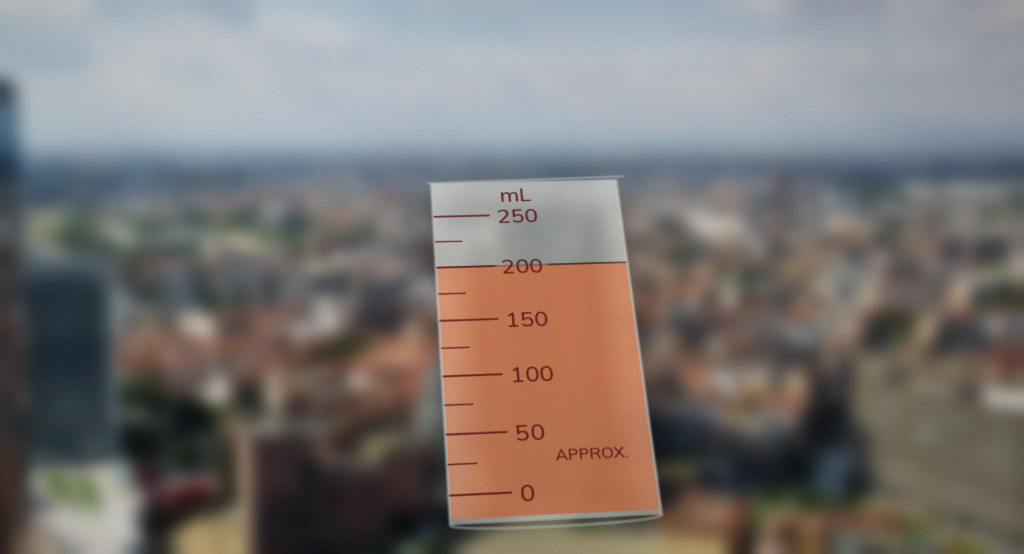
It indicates 200 mL
